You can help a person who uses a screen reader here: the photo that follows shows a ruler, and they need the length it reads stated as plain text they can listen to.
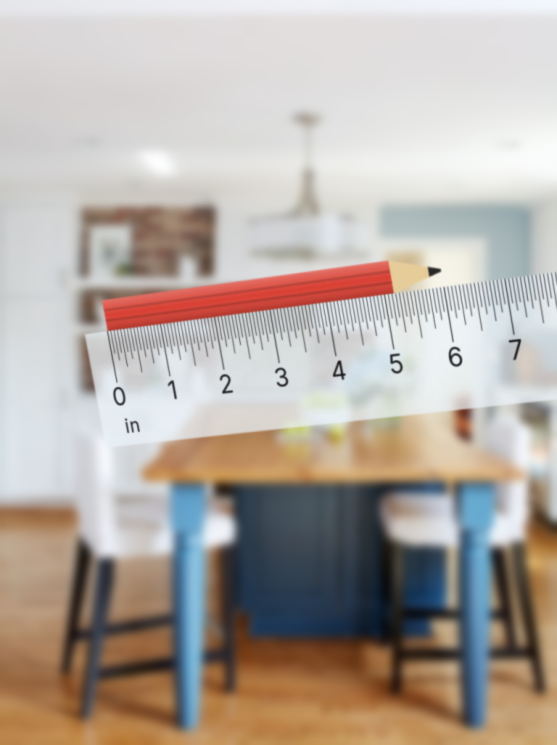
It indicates 6 in
